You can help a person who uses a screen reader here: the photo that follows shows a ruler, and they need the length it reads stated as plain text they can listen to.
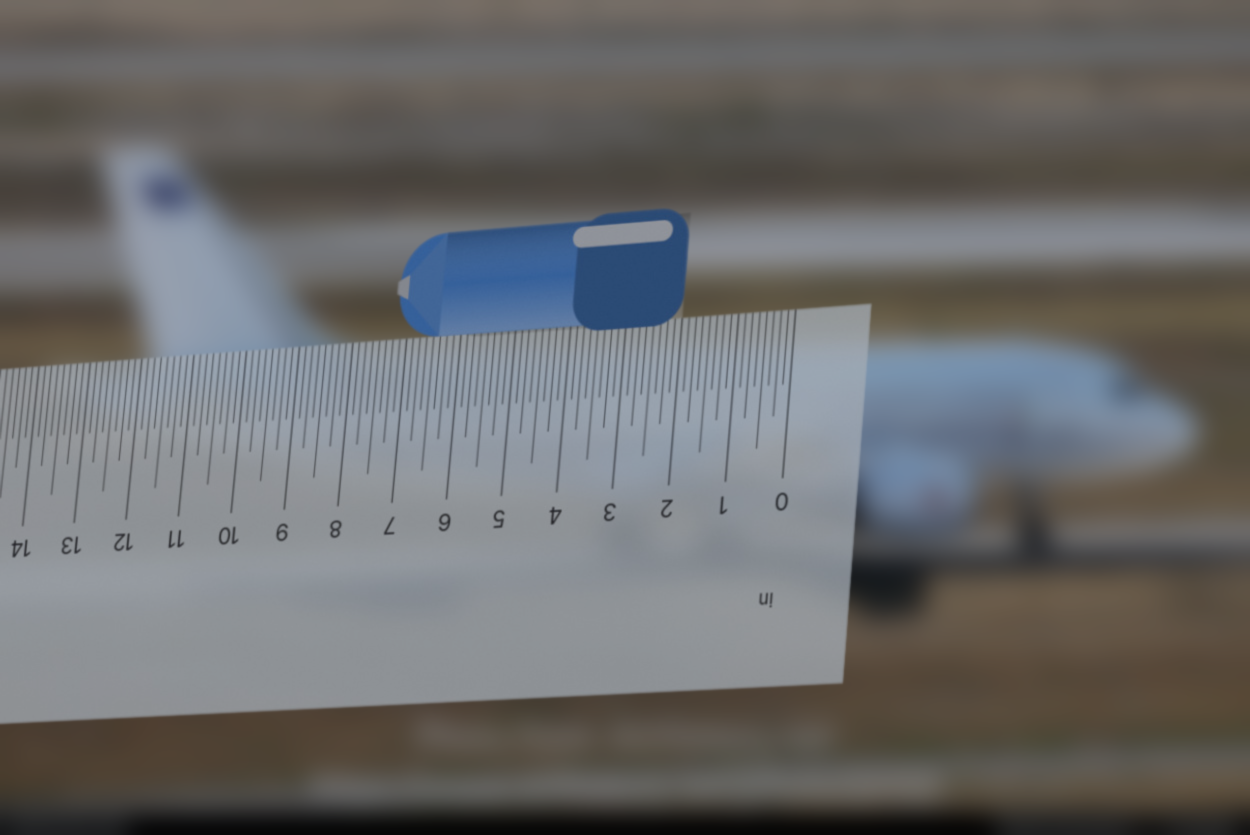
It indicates 5.25 in
